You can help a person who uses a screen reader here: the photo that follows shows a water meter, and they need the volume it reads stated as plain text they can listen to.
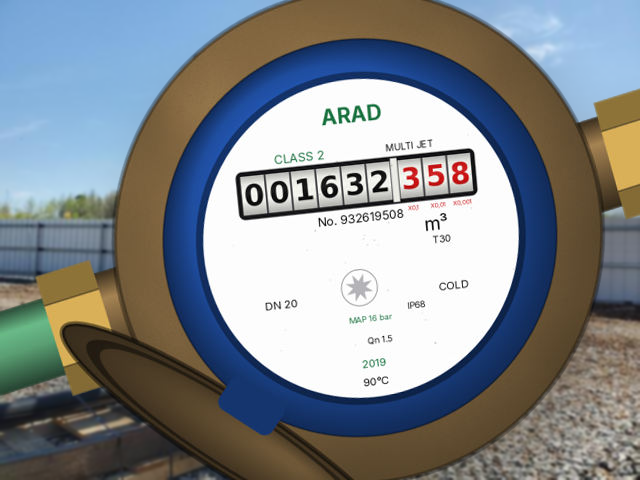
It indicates 1632.358 m³
